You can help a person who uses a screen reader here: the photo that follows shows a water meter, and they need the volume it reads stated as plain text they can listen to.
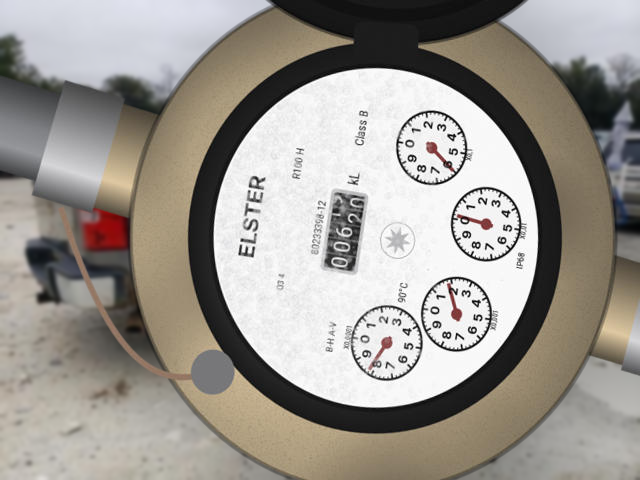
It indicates 619.6018 kL
